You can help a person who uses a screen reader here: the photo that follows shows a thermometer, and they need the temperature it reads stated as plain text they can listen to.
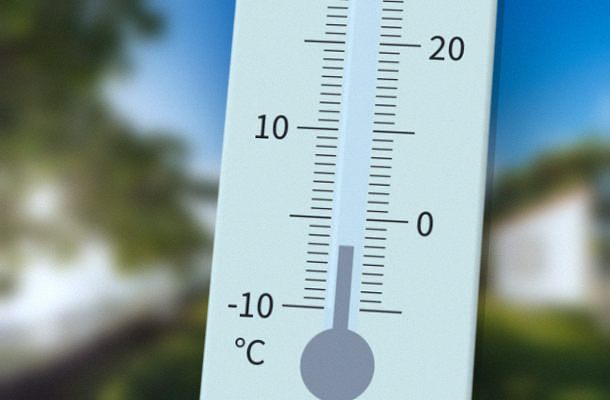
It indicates -3 °C
